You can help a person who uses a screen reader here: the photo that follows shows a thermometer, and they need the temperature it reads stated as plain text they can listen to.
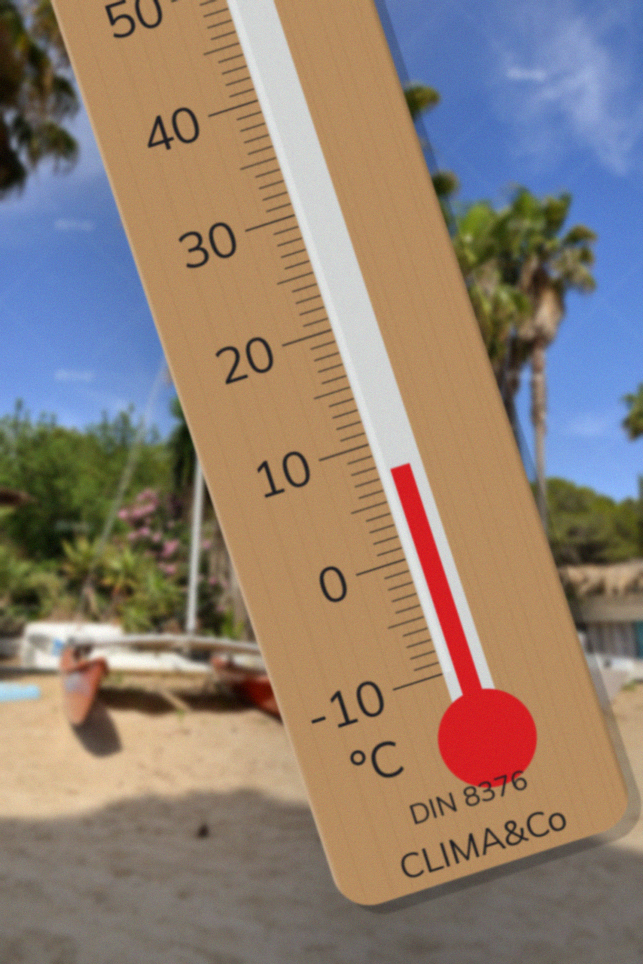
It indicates 7.5 °C
